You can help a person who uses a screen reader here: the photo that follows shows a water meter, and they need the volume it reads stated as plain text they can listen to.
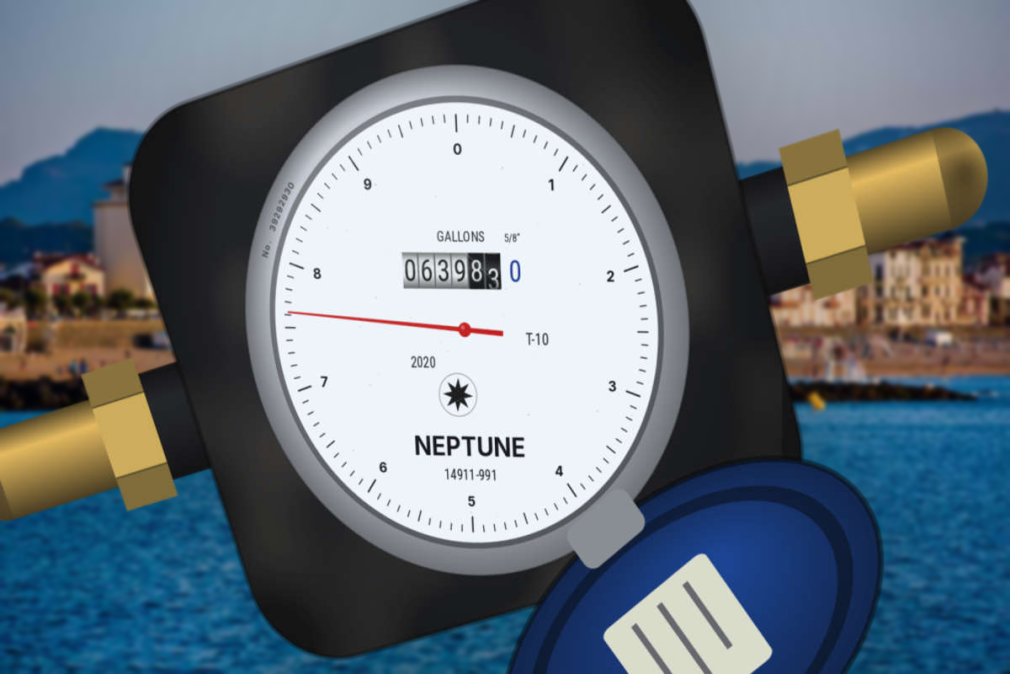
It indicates 639827.6 gal
